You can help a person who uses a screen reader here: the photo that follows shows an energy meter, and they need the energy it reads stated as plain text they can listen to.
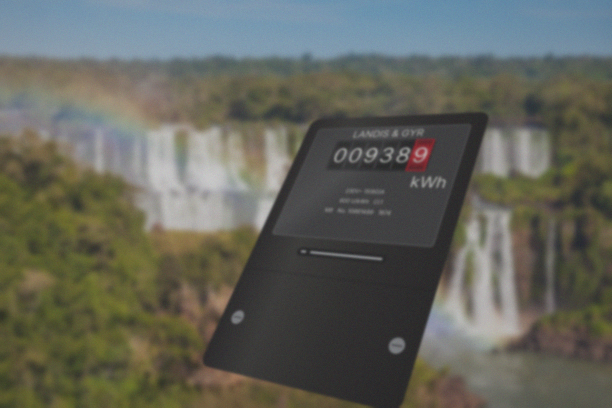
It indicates 938.9 kWh
